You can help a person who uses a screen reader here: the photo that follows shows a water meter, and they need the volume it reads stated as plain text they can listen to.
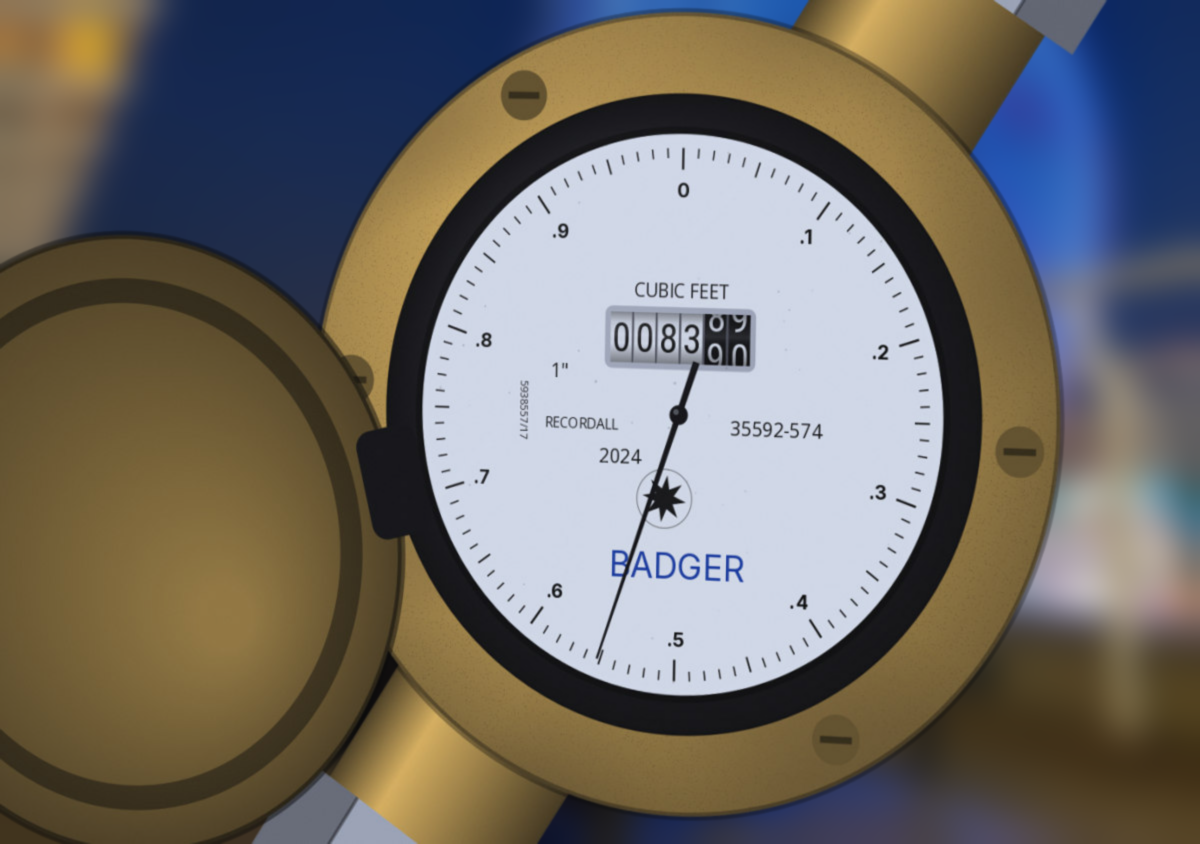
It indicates 8389.55 ft³
